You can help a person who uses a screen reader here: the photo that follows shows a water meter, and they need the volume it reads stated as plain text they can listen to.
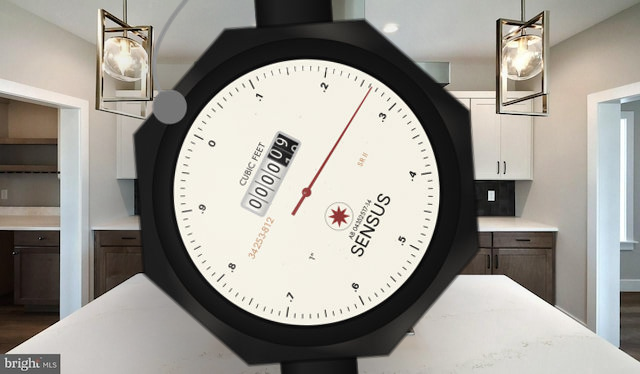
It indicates 9.26 ft³
